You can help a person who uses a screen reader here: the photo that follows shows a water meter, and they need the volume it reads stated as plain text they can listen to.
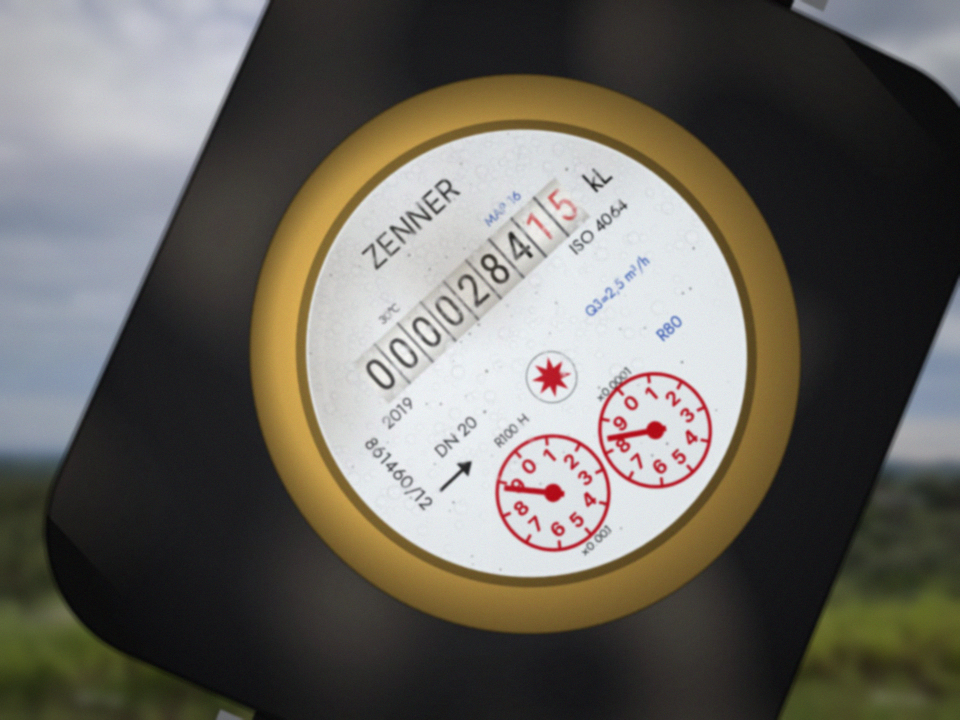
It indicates 284.1588 kL
